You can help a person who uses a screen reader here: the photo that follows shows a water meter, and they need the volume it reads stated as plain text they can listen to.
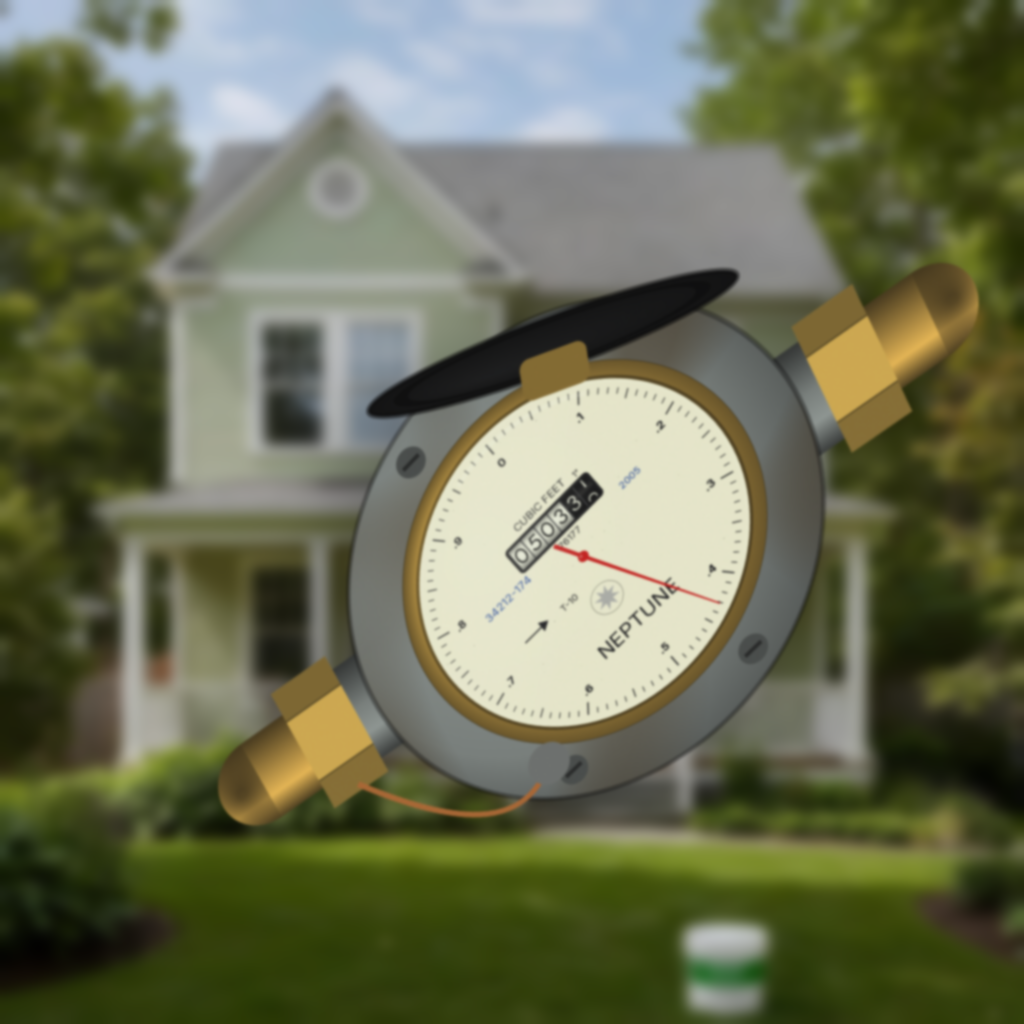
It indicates 50331.43 ft³
